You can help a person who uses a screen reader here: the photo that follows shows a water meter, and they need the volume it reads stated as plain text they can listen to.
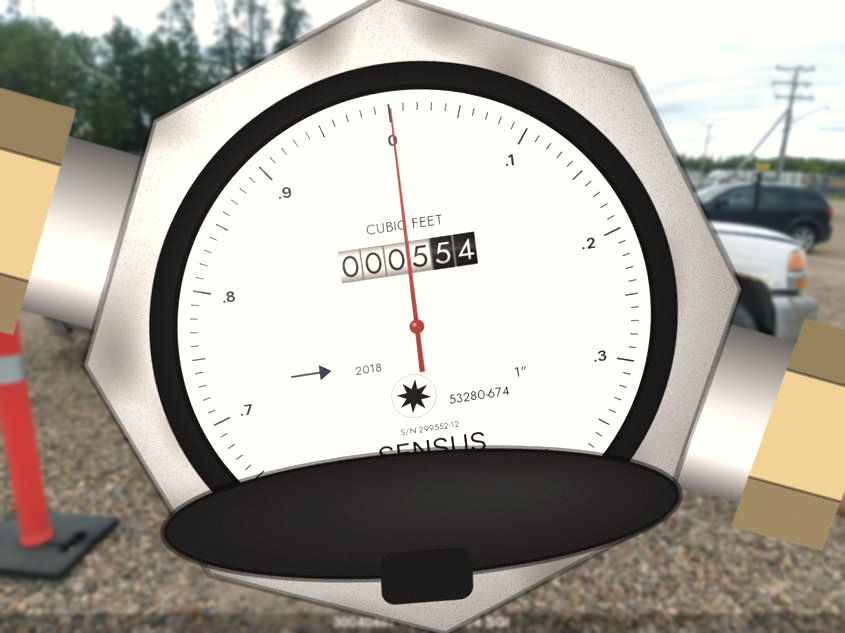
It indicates 554.00 ft³
